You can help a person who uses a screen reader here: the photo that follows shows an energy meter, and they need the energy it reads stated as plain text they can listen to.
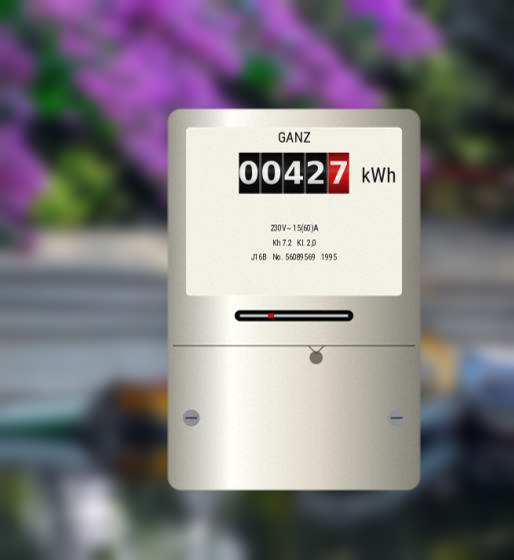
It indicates 42.7 kWh
